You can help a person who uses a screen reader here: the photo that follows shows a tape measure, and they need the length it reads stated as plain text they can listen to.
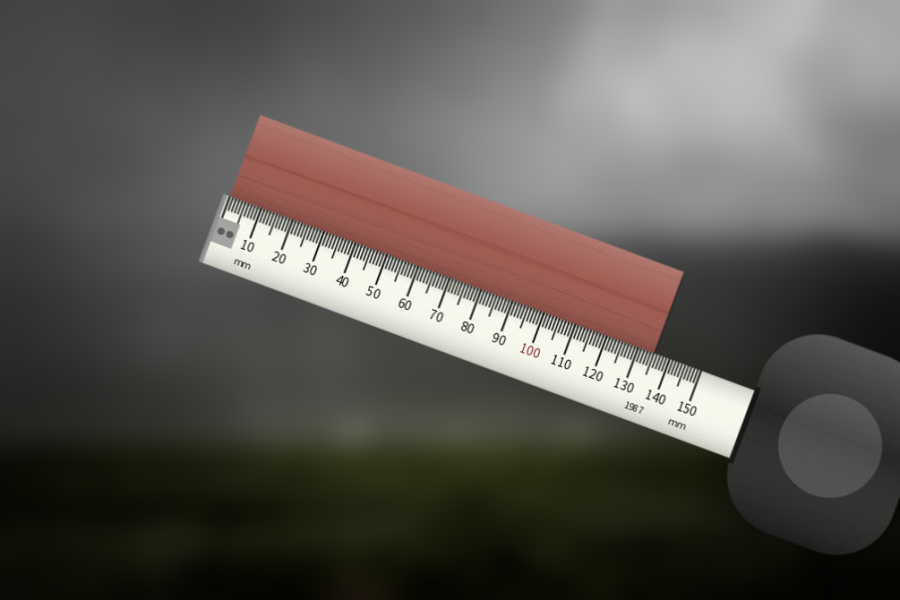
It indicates 135 mm
